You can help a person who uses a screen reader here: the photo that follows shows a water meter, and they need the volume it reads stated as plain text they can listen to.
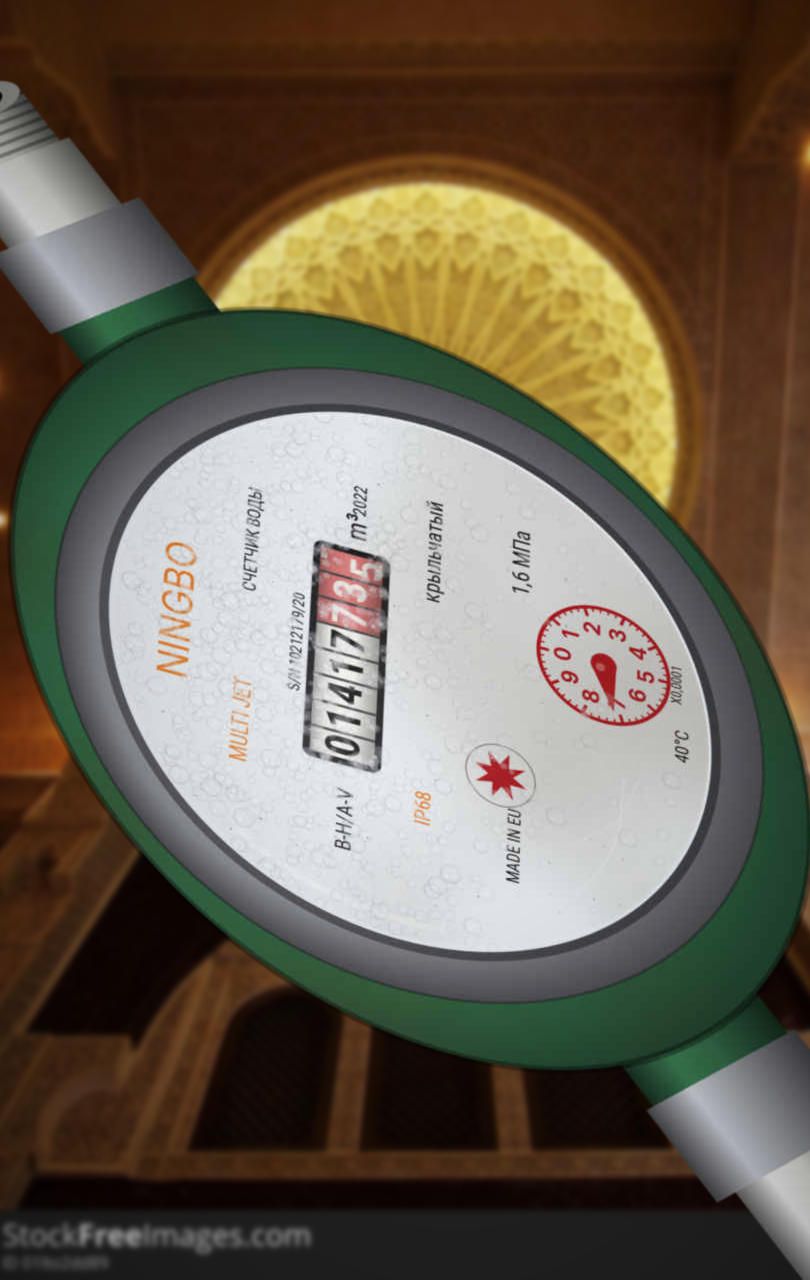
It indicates 1417.7347 m³
